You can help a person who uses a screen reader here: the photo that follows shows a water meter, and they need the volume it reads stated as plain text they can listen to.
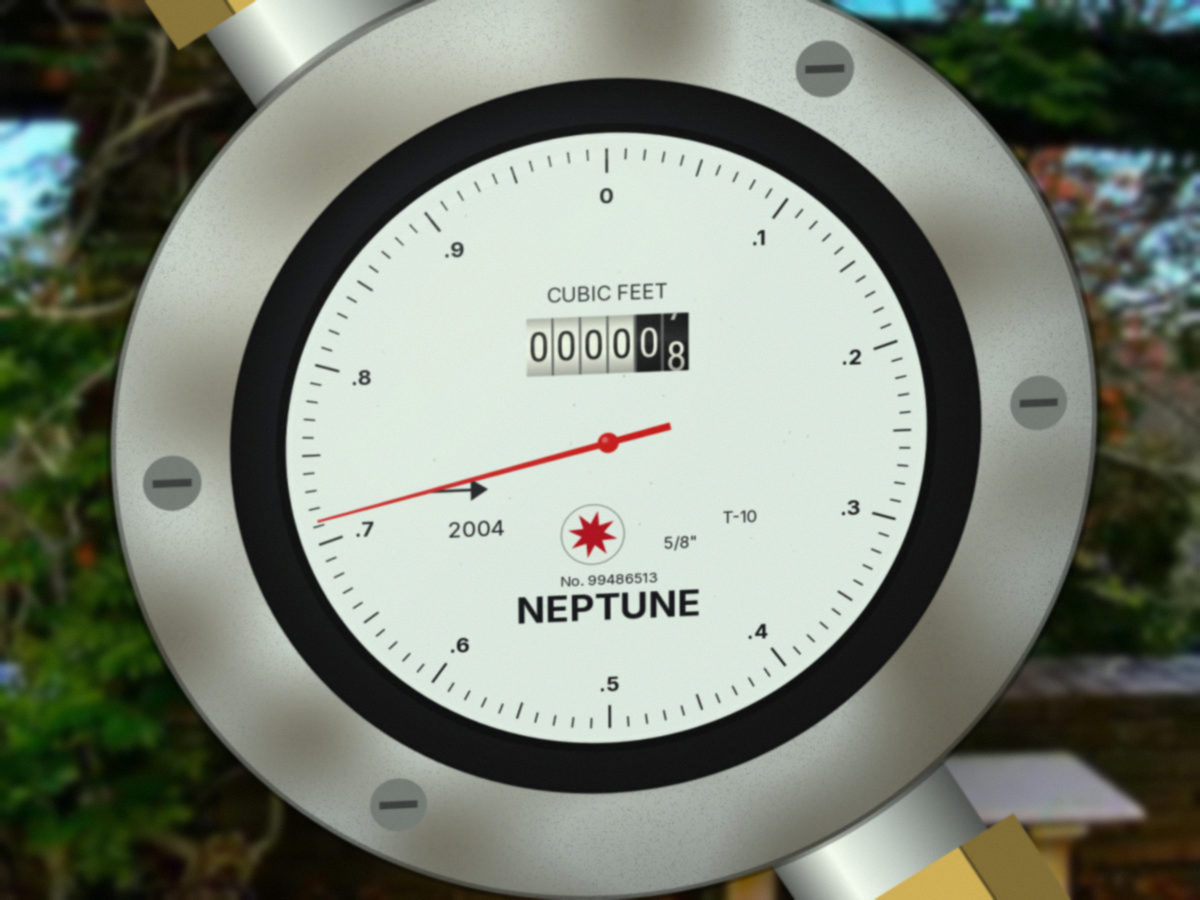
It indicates 7.71 ft³
